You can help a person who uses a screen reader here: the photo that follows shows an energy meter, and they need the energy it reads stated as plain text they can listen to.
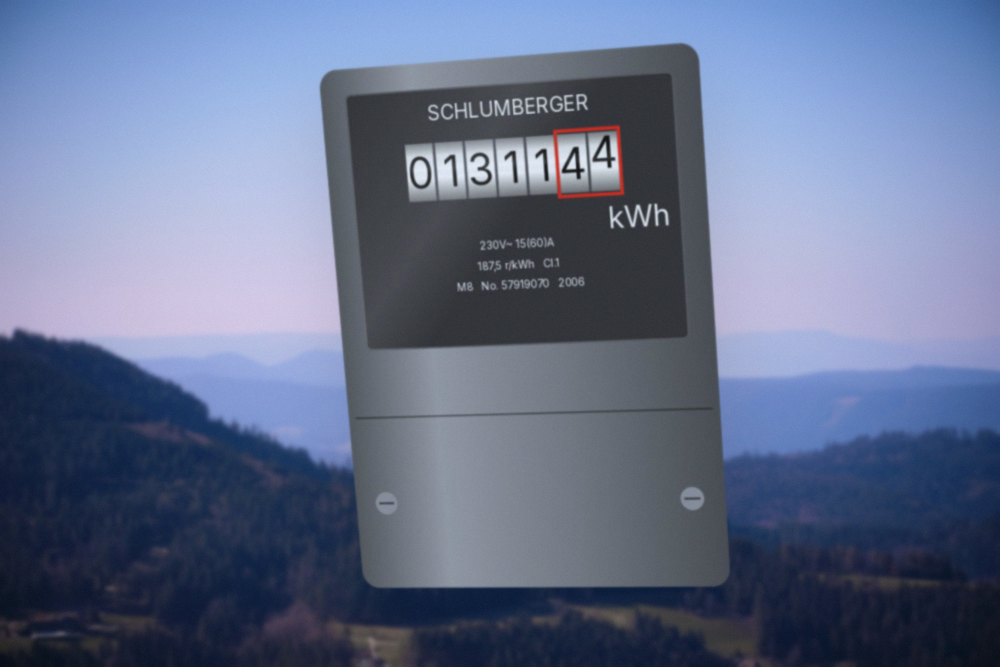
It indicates 1311.44 kWh
